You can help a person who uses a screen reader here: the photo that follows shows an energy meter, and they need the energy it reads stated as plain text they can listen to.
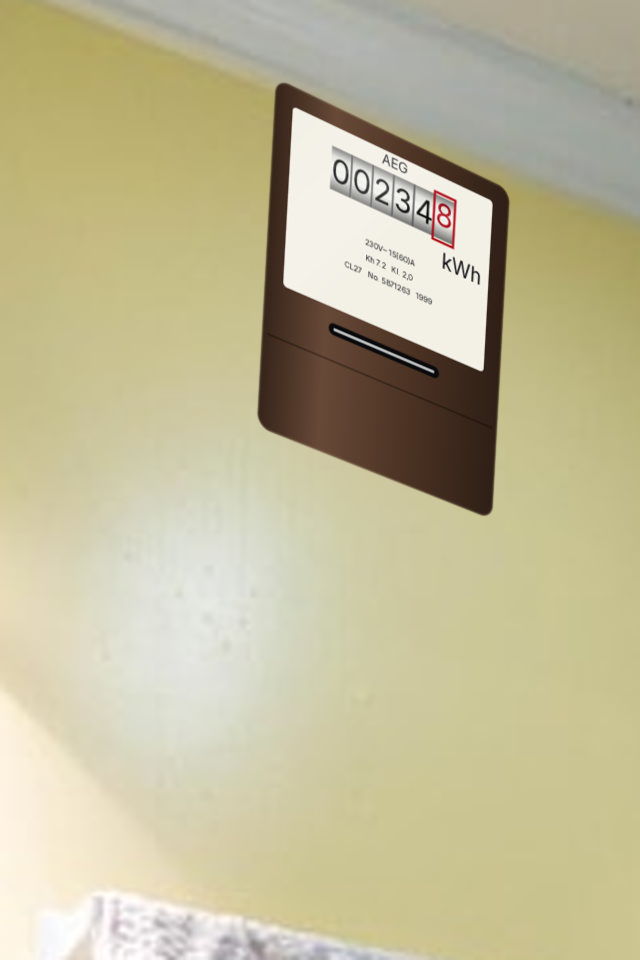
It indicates 234.8 kWh
